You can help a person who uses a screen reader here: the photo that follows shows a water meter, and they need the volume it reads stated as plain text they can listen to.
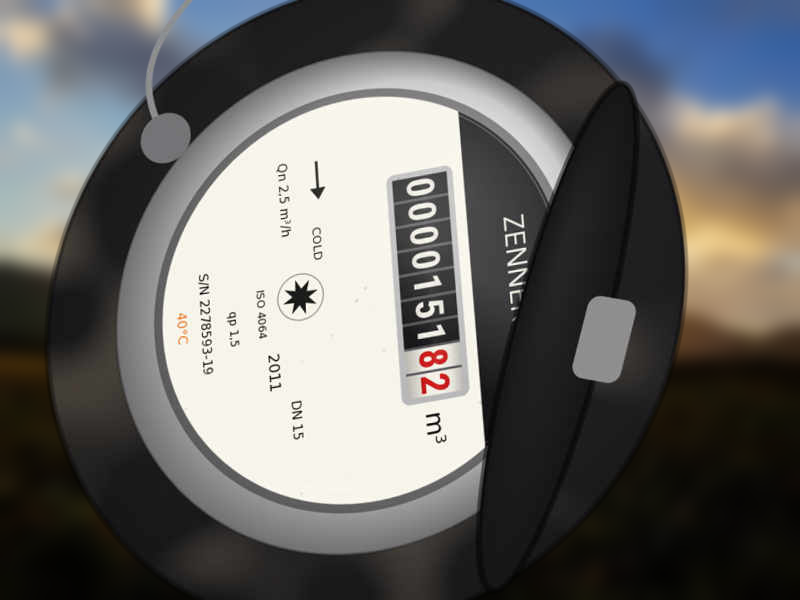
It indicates 151.82 m³
